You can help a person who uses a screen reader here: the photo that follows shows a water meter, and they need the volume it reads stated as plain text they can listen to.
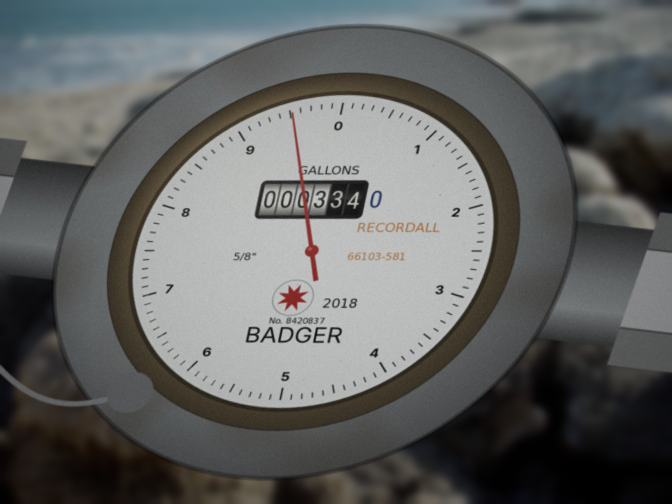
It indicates 3339.5 gal
